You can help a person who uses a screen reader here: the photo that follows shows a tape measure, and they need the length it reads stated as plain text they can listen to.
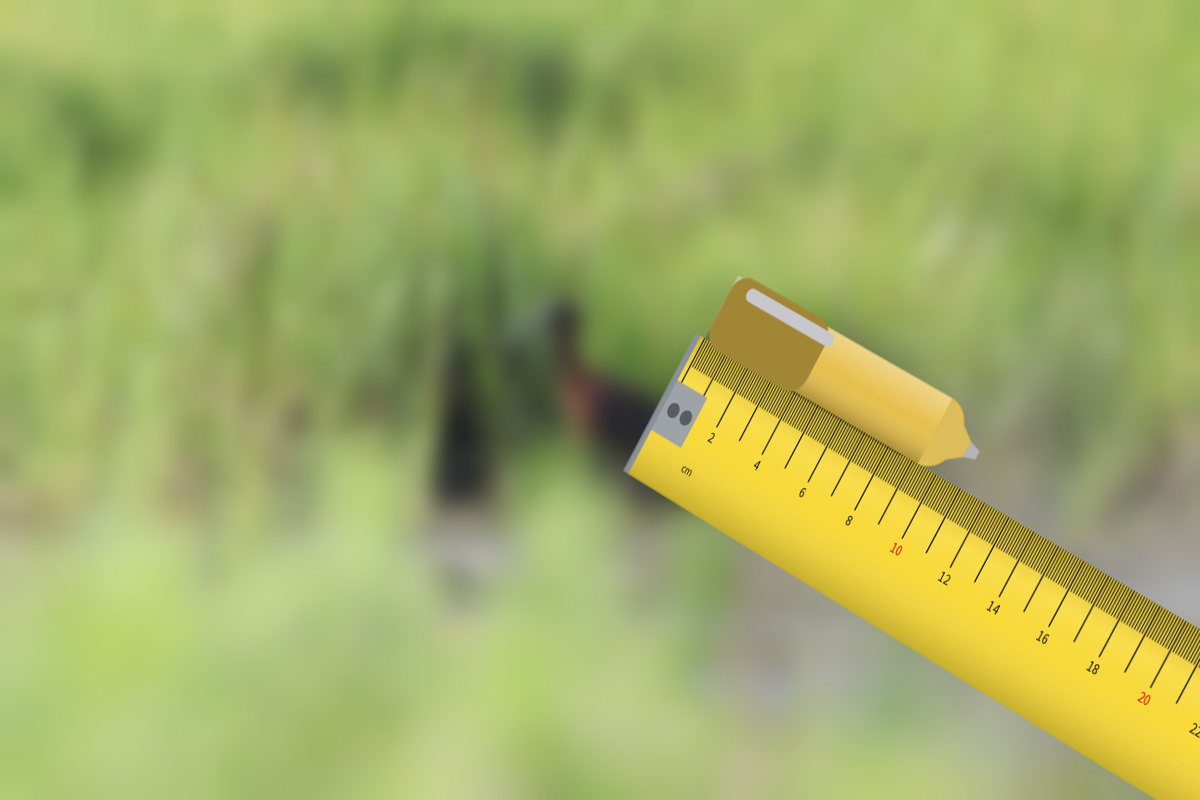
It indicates 11 cm
